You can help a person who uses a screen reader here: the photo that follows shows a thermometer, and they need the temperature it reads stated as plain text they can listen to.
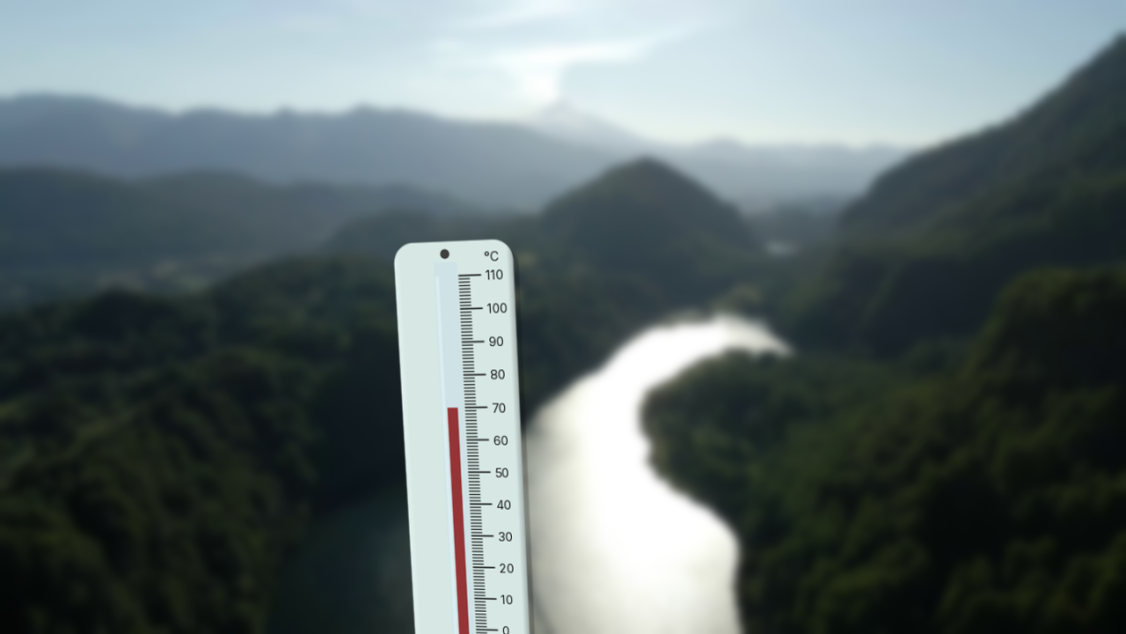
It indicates 70 °C
